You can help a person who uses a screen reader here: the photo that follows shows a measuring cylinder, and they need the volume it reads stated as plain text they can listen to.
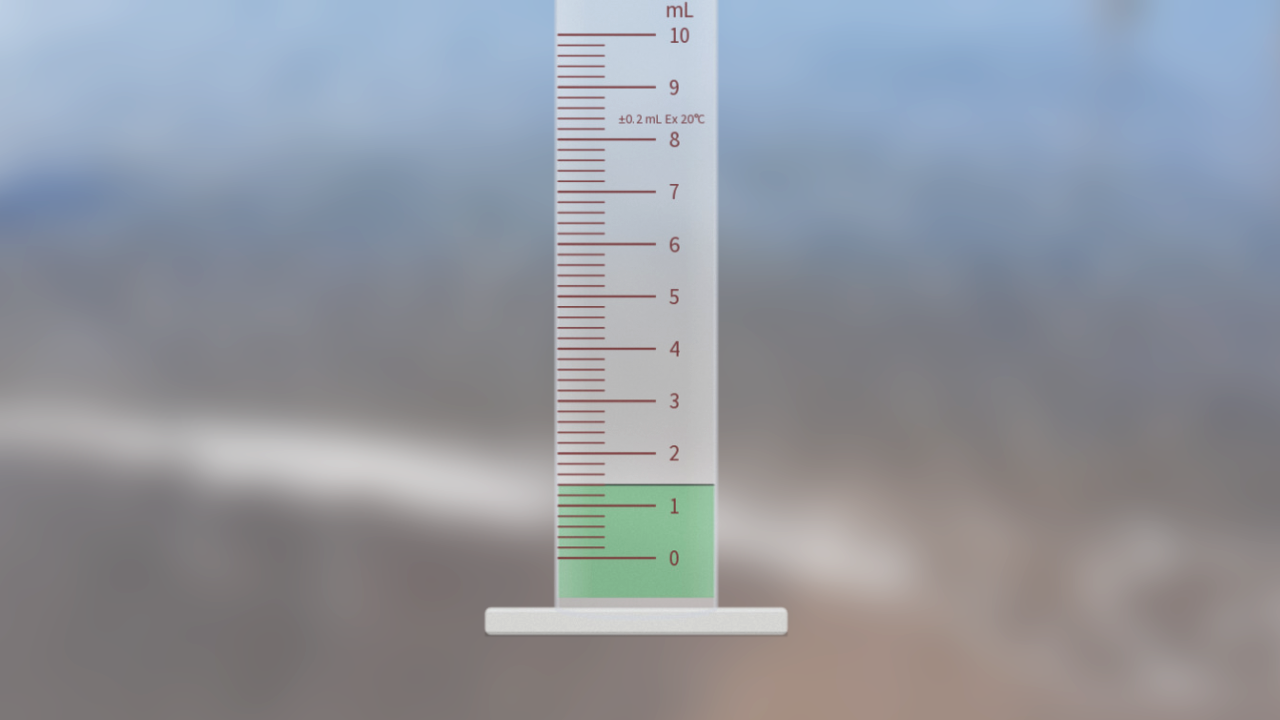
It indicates 1.4 mL
